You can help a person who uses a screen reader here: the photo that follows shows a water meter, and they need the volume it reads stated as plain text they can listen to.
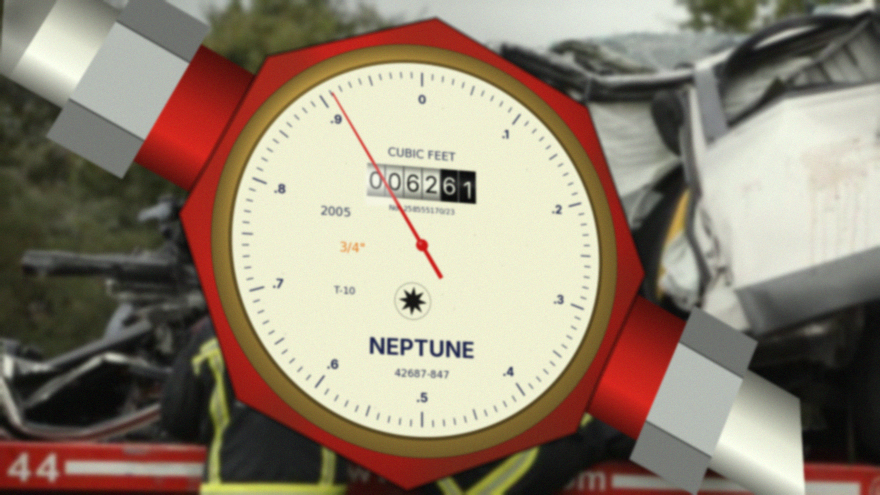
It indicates 6260.91 ft³
